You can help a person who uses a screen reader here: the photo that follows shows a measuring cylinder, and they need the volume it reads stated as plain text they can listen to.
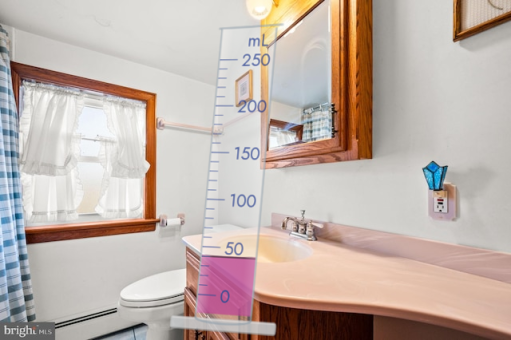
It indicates 40 mL
